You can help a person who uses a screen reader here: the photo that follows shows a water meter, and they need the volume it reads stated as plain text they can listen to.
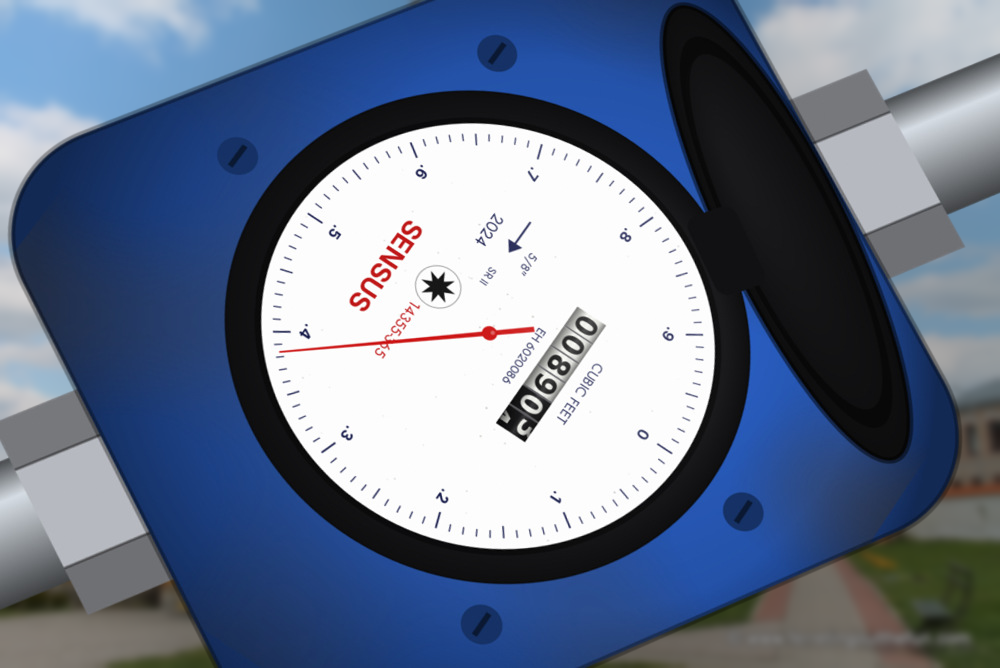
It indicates 8903.38 ft³
